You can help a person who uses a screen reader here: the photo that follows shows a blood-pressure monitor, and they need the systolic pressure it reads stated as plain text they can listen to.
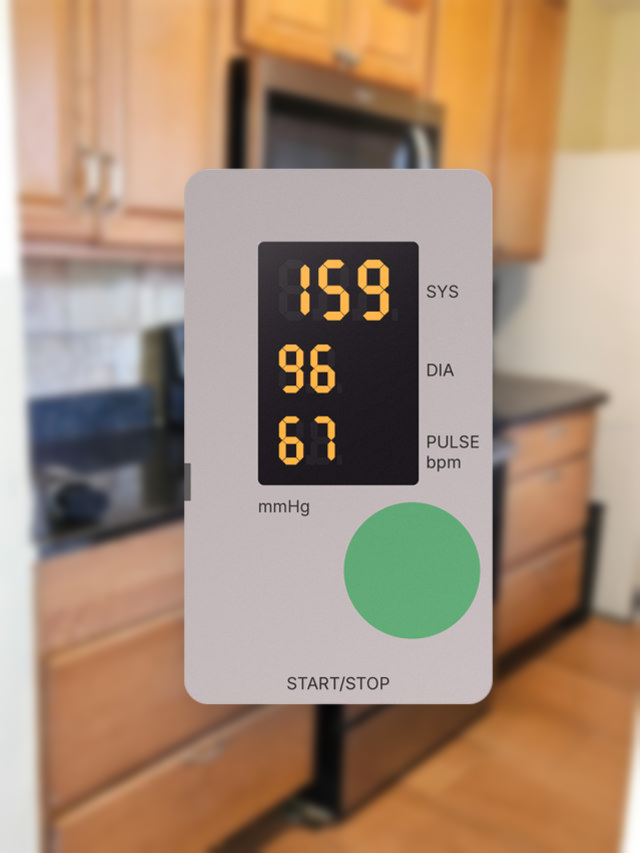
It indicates 159 mmHg
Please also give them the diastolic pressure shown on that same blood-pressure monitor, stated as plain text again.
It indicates 96 mmHg
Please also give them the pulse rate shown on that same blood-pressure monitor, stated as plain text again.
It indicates 67 bpm
